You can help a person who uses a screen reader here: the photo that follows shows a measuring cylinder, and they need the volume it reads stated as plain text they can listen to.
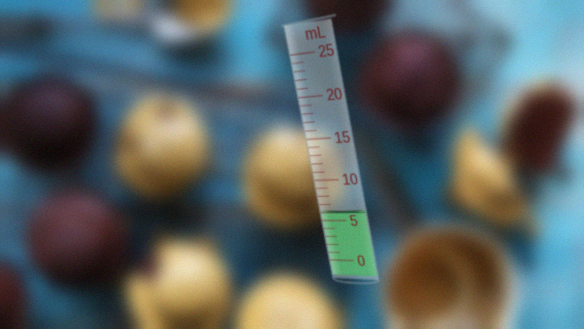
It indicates 6 mL
